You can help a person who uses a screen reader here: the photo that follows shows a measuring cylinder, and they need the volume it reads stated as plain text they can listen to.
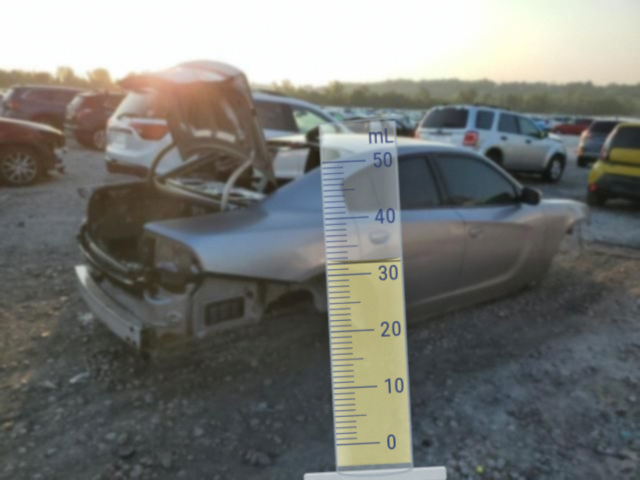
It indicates 32 mL
